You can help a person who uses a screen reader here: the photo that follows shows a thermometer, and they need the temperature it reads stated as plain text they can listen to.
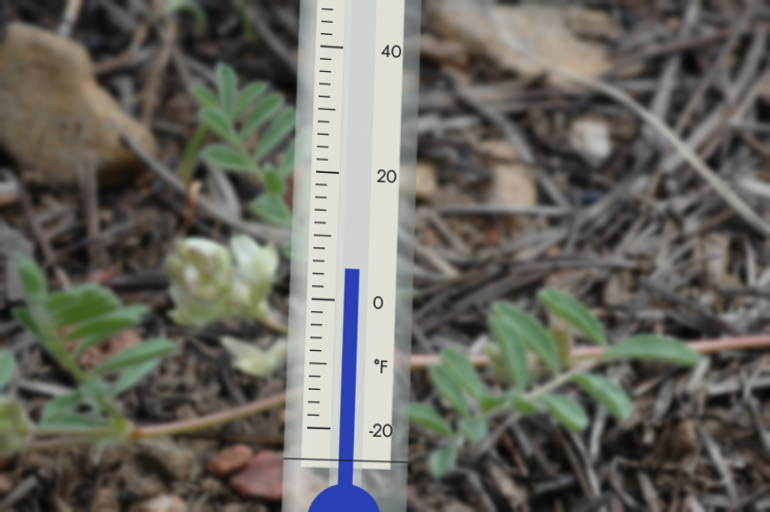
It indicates 5 °F
